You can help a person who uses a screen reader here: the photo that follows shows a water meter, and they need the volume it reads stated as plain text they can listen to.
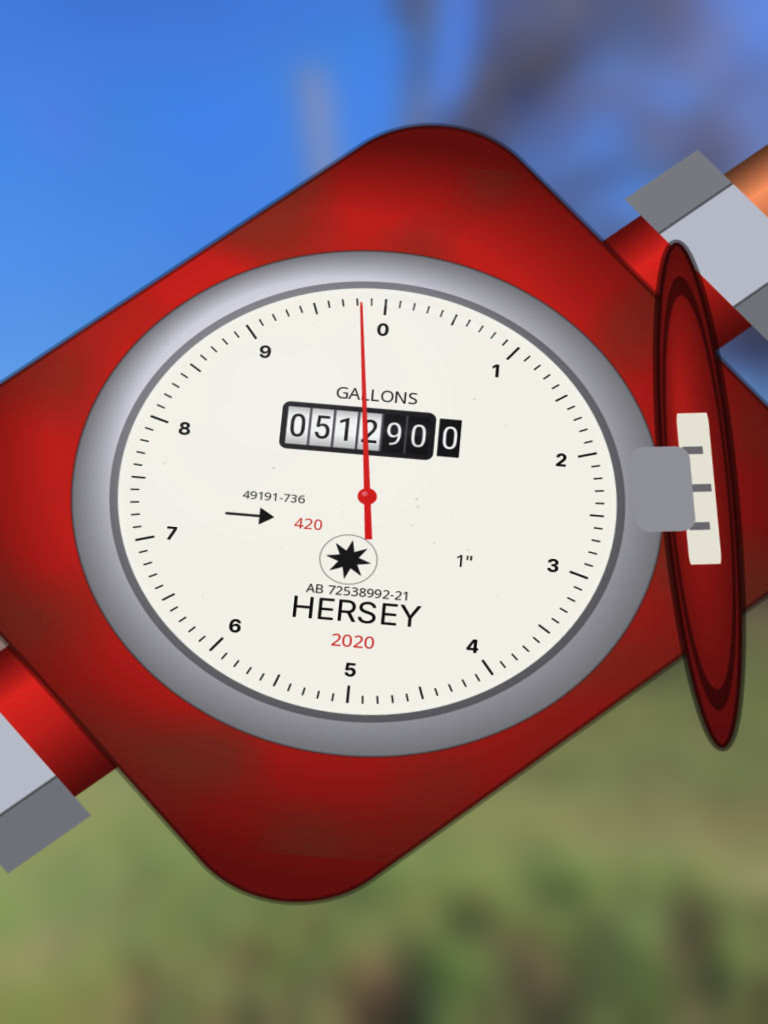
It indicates 512899.8 gal
